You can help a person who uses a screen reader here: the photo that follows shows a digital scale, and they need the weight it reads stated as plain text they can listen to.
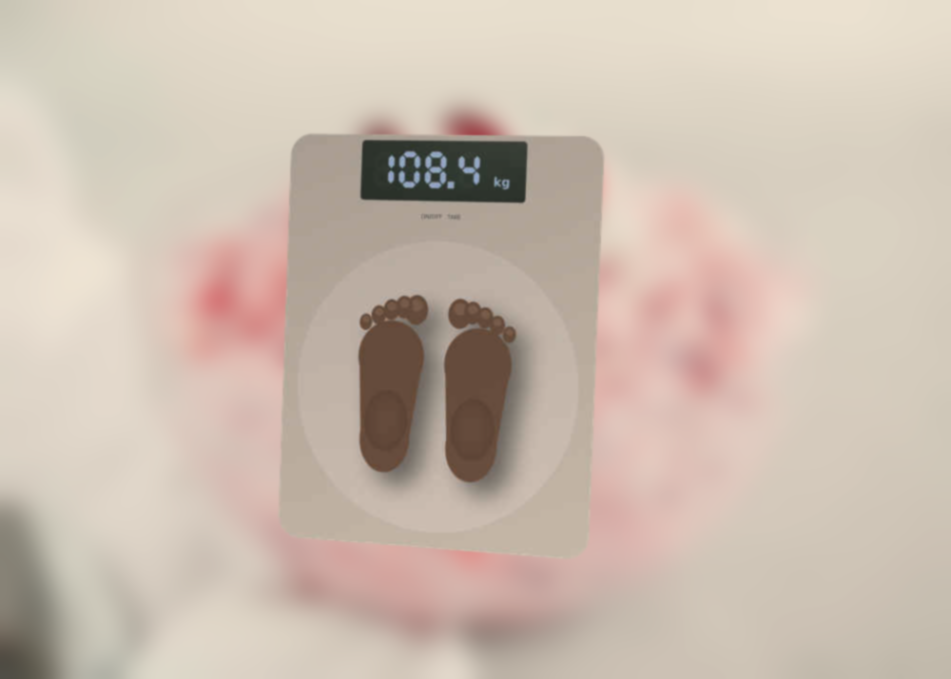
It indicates 108.4 kg
